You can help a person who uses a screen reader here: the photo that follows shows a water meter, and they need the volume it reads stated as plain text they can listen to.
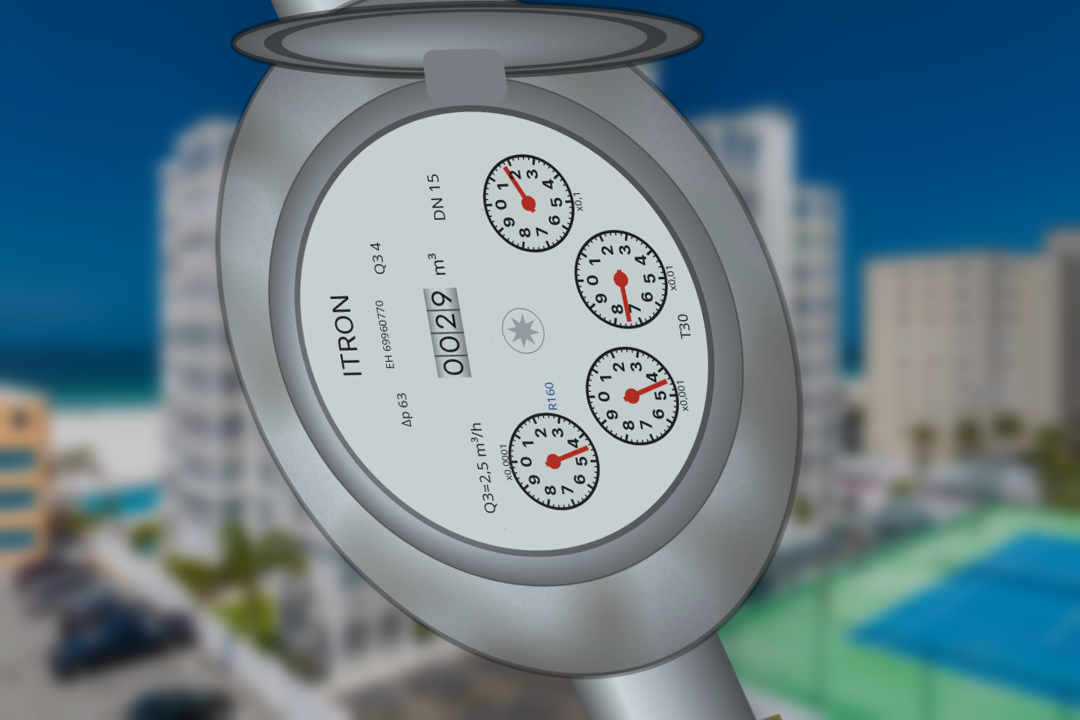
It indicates 29.1744 m³
